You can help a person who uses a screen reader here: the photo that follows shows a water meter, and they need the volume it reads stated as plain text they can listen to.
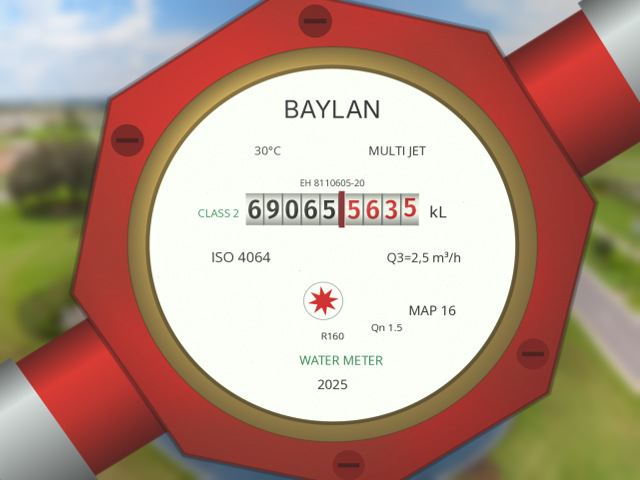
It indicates 69065.5635 kL
